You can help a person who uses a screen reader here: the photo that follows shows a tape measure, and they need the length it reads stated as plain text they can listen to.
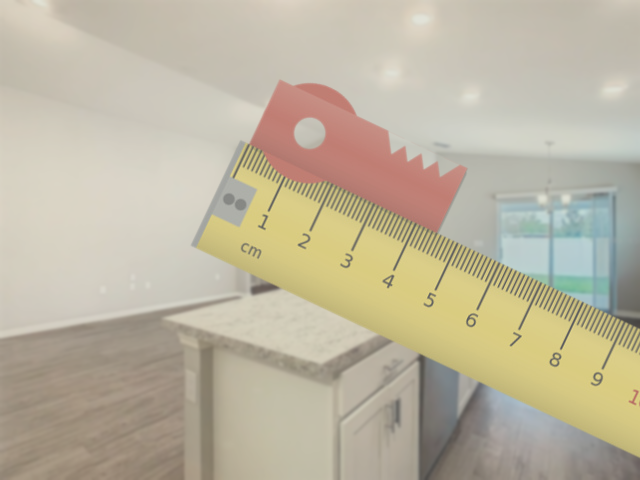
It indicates 4.5 cm
